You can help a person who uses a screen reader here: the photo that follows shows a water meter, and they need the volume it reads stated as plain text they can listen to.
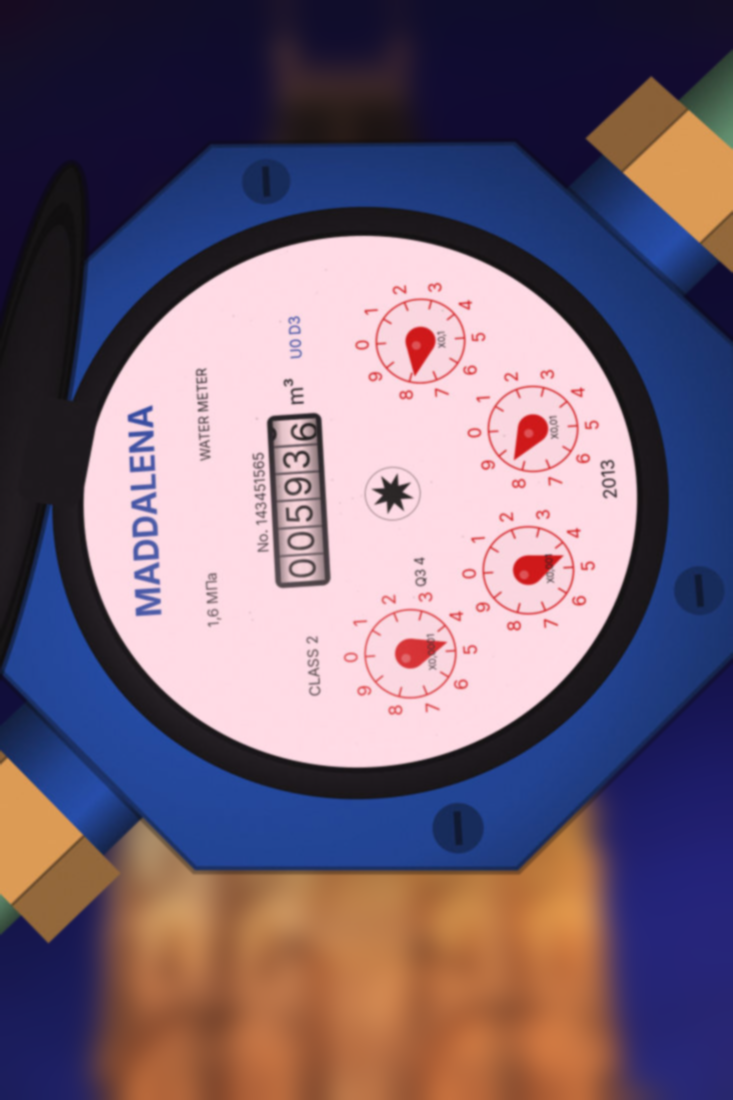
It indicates 5935.7844 m³
